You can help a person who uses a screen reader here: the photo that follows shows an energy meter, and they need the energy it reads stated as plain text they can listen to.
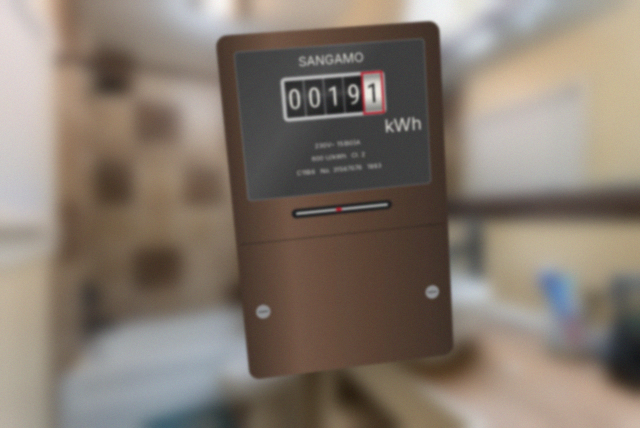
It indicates 19.1 kWh
